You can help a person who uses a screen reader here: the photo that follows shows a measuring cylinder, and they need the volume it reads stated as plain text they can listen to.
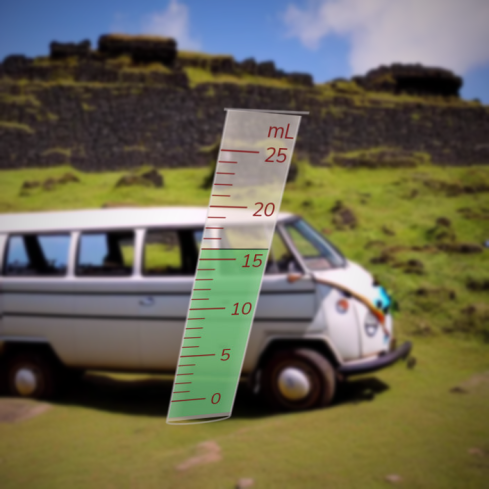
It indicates 16 mL
